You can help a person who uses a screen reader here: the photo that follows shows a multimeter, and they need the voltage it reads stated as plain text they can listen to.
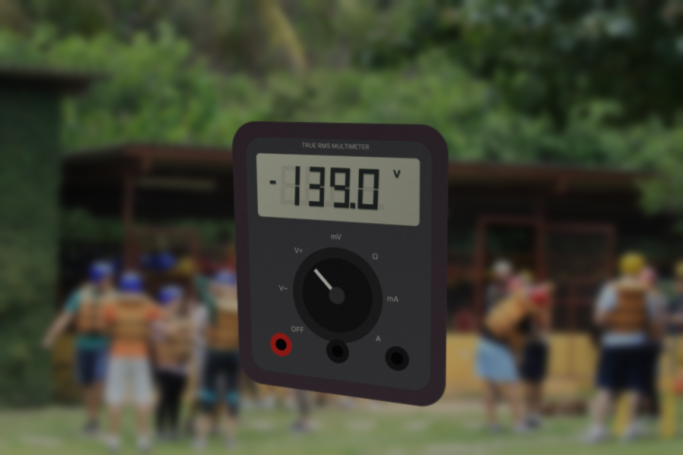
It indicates -139.0 V
